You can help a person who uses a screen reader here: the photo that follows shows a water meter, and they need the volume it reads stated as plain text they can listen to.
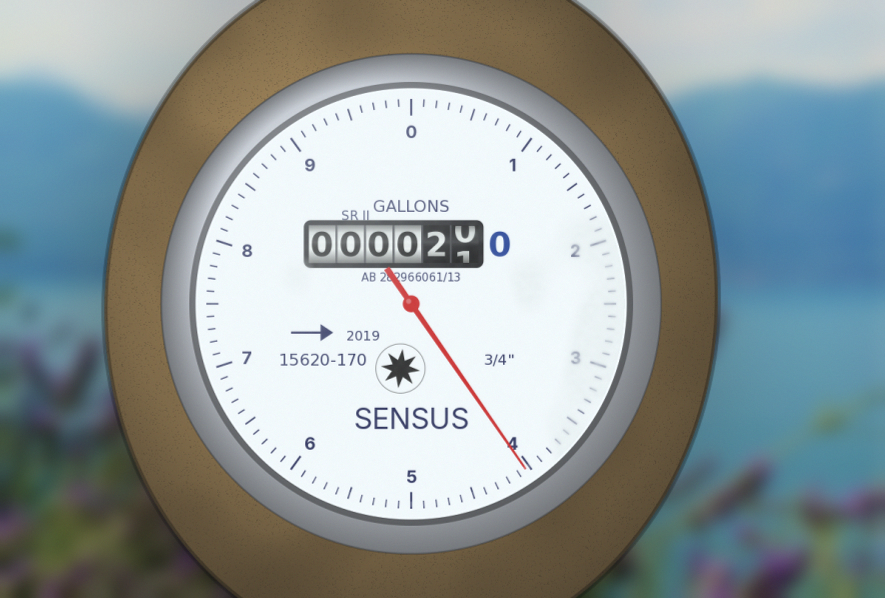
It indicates 204.0 gal
